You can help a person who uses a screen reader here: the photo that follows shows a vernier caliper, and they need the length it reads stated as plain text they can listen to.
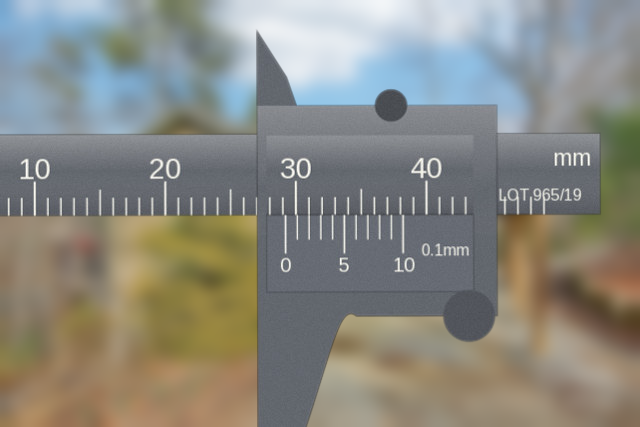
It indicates 29.2 mm
